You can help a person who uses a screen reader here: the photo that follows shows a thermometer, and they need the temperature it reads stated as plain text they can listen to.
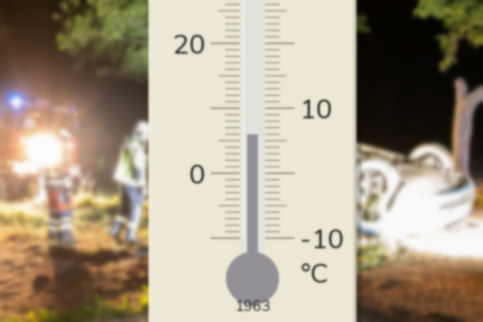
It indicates 6 °C
